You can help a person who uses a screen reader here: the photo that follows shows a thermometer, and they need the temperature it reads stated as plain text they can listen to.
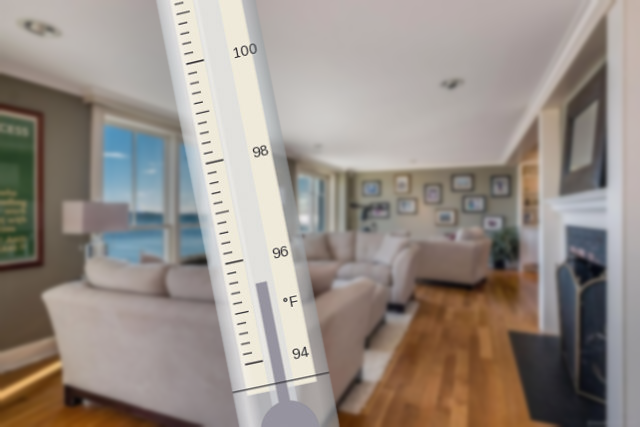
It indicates 95.5 °F
